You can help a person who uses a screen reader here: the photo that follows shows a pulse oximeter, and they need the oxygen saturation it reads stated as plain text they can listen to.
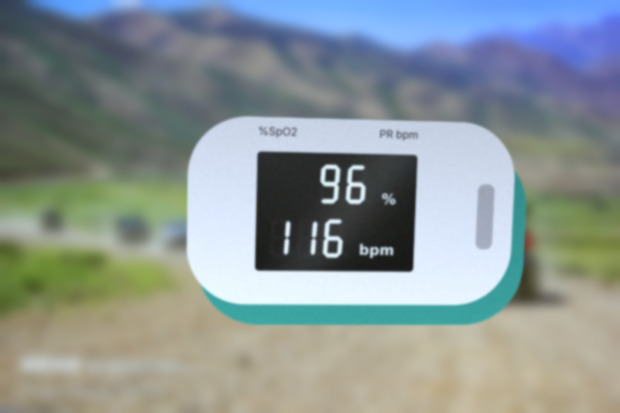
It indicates 96 %
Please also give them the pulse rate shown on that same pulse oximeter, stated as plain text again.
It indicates 116 bpm
